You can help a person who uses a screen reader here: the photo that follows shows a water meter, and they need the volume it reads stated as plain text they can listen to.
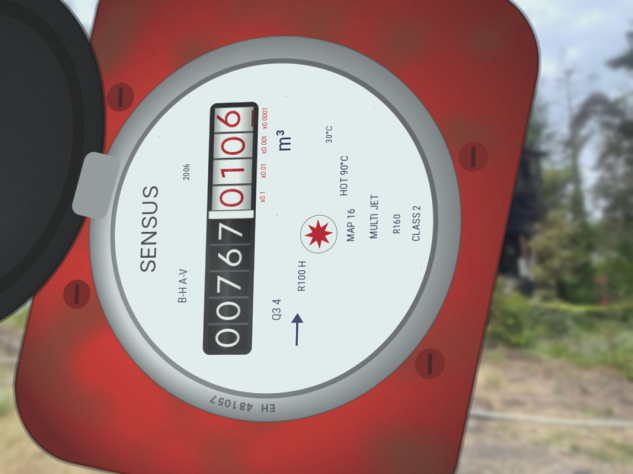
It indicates 767.0106 m³
